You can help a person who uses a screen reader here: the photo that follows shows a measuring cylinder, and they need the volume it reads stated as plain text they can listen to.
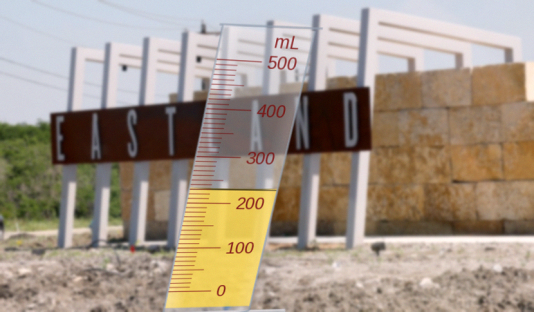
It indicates 230 mL
